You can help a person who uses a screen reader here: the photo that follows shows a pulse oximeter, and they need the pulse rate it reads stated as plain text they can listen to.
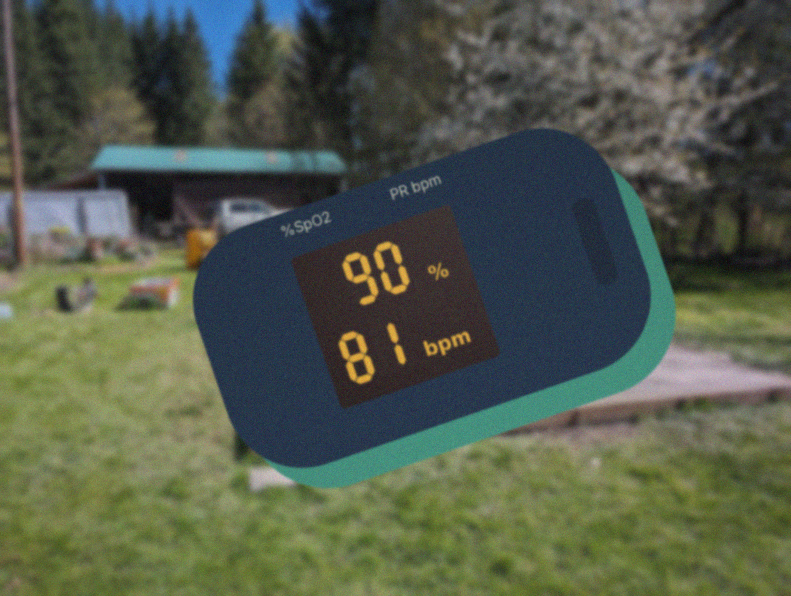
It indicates 81 bpm
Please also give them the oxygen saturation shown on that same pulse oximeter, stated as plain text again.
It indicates 90 %
